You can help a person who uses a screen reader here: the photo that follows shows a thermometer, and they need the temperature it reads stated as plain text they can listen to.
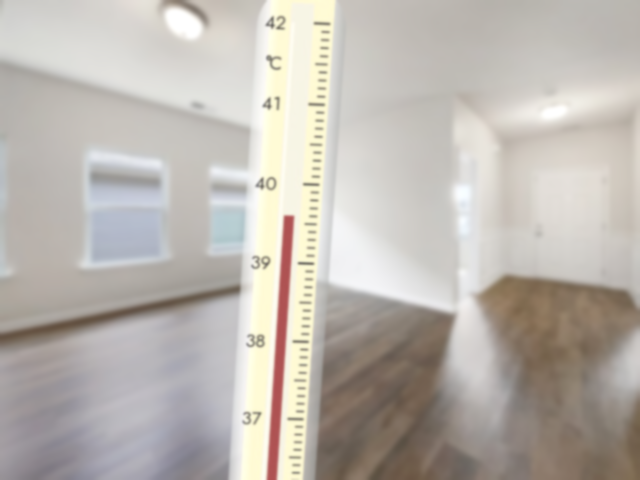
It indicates 39.6 °C
